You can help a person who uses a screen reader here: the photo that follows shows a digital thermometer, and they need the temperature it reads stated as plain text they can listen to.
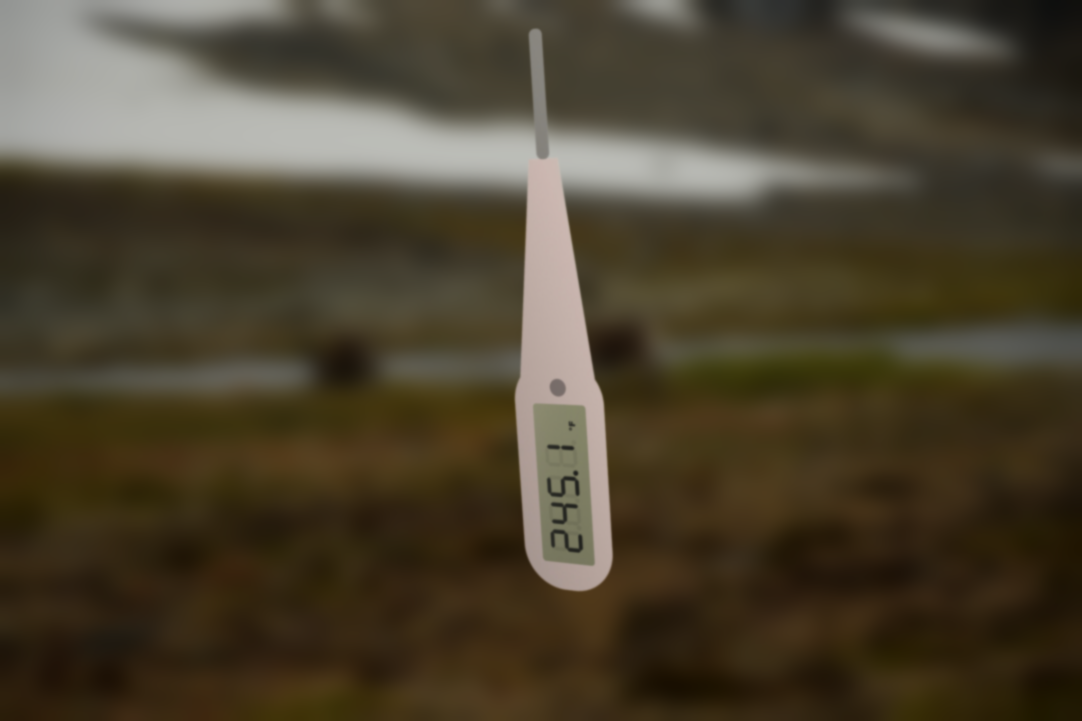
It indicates 245.1 °F
